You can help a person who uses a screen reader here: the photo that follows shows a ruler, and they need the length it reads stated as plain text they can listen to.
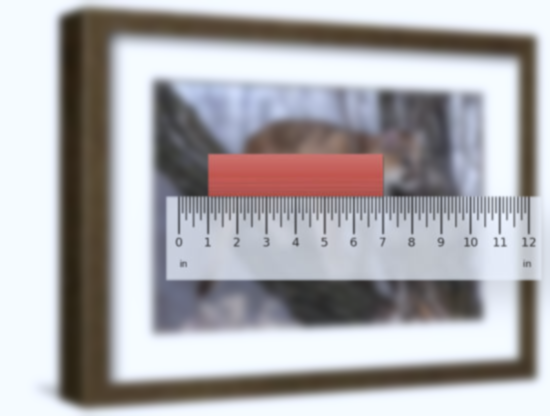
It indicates 6 in
